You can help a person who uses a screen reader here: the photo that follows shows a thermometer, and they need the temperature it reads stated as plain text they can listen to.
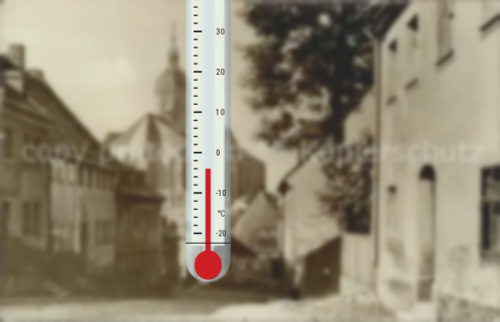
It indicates -4 °C
